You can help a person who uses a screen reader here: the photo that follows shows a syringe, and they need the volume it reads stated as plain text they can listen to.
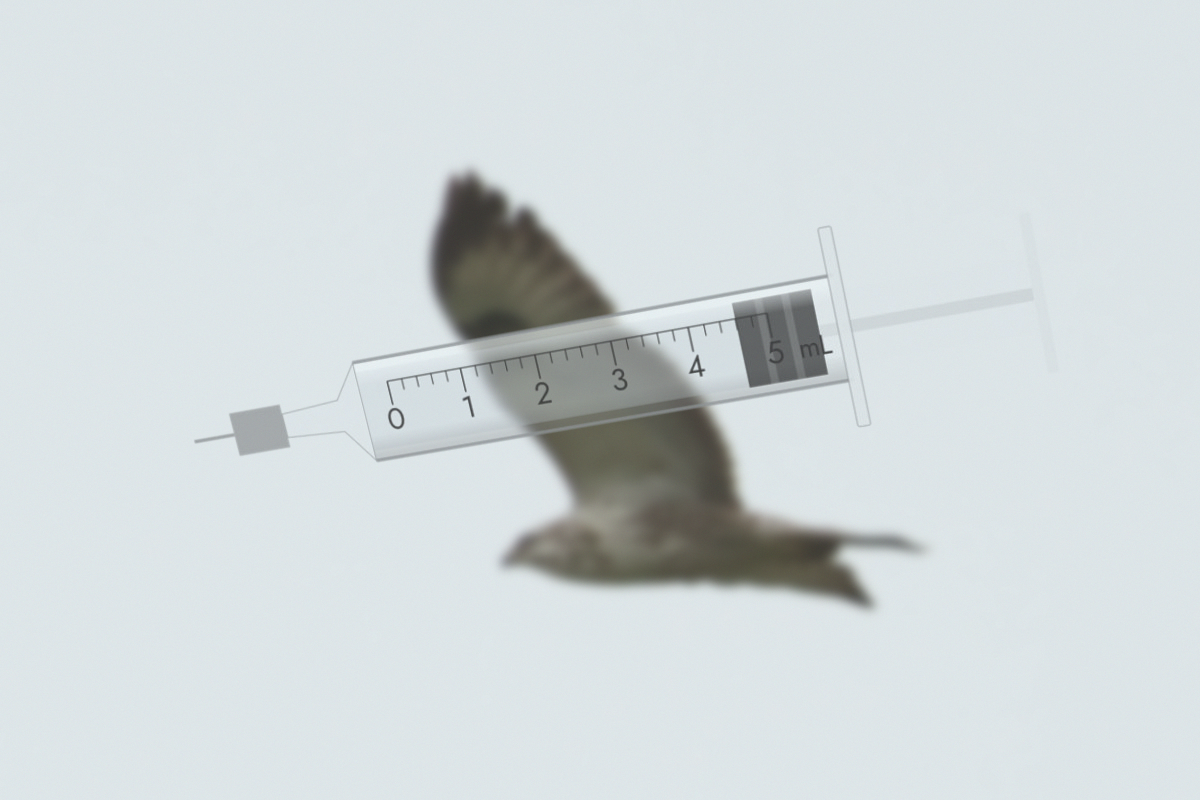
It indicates 4.6 mL
